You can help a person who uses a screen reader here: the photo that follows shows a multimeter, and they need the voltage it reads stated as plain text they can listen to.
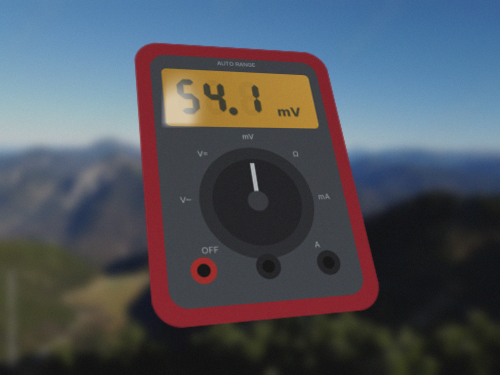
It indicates 54.1 mV
